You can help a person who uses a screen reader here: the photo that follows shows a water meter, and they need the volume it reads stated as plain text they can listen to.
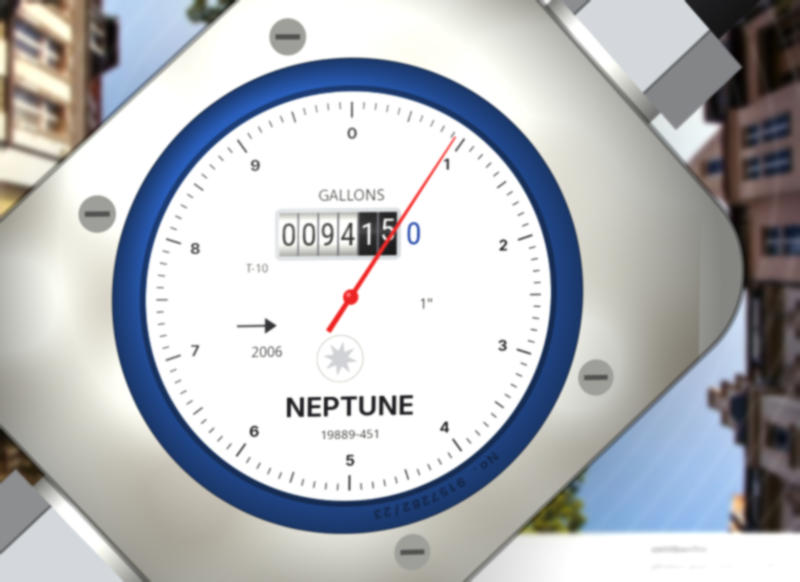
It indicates 94150.9 gal
